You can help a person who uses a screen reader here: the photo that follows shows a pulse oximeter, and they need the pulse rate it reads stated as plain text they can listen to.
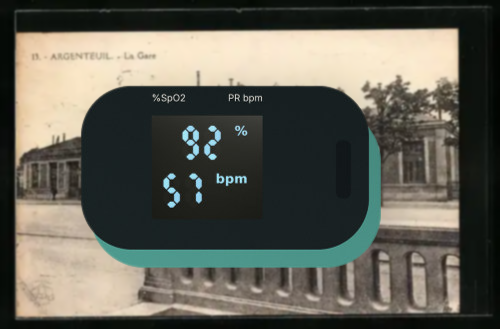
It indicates 57 bpm
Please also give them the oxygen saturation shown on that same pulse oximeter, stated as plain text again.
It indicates 92 %
